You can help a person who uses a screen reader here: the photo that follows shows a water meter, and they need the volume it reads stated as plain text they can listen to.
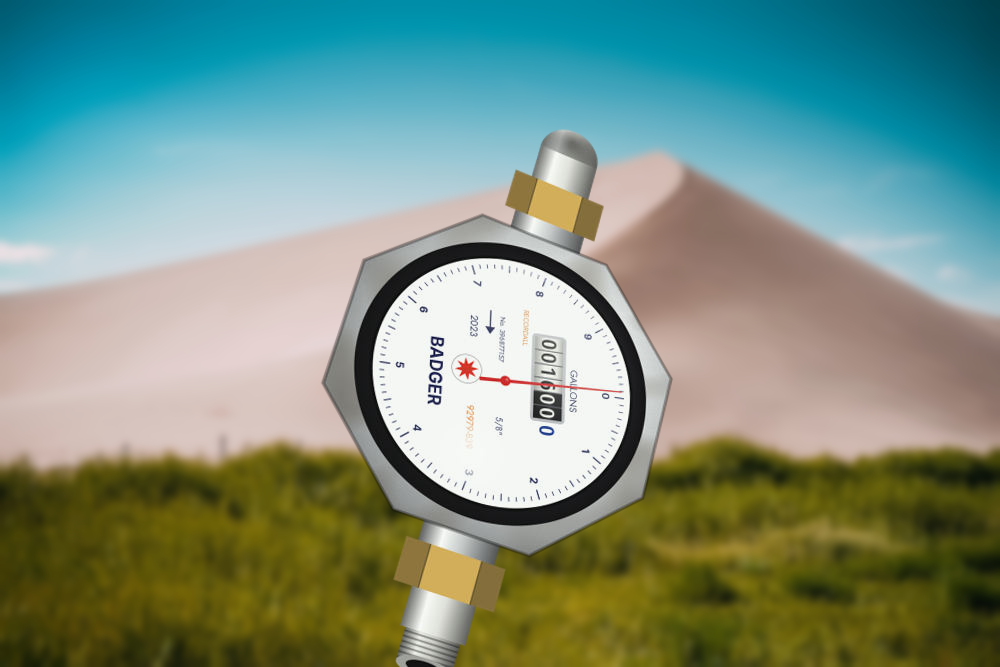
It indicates 15999.9 gal
